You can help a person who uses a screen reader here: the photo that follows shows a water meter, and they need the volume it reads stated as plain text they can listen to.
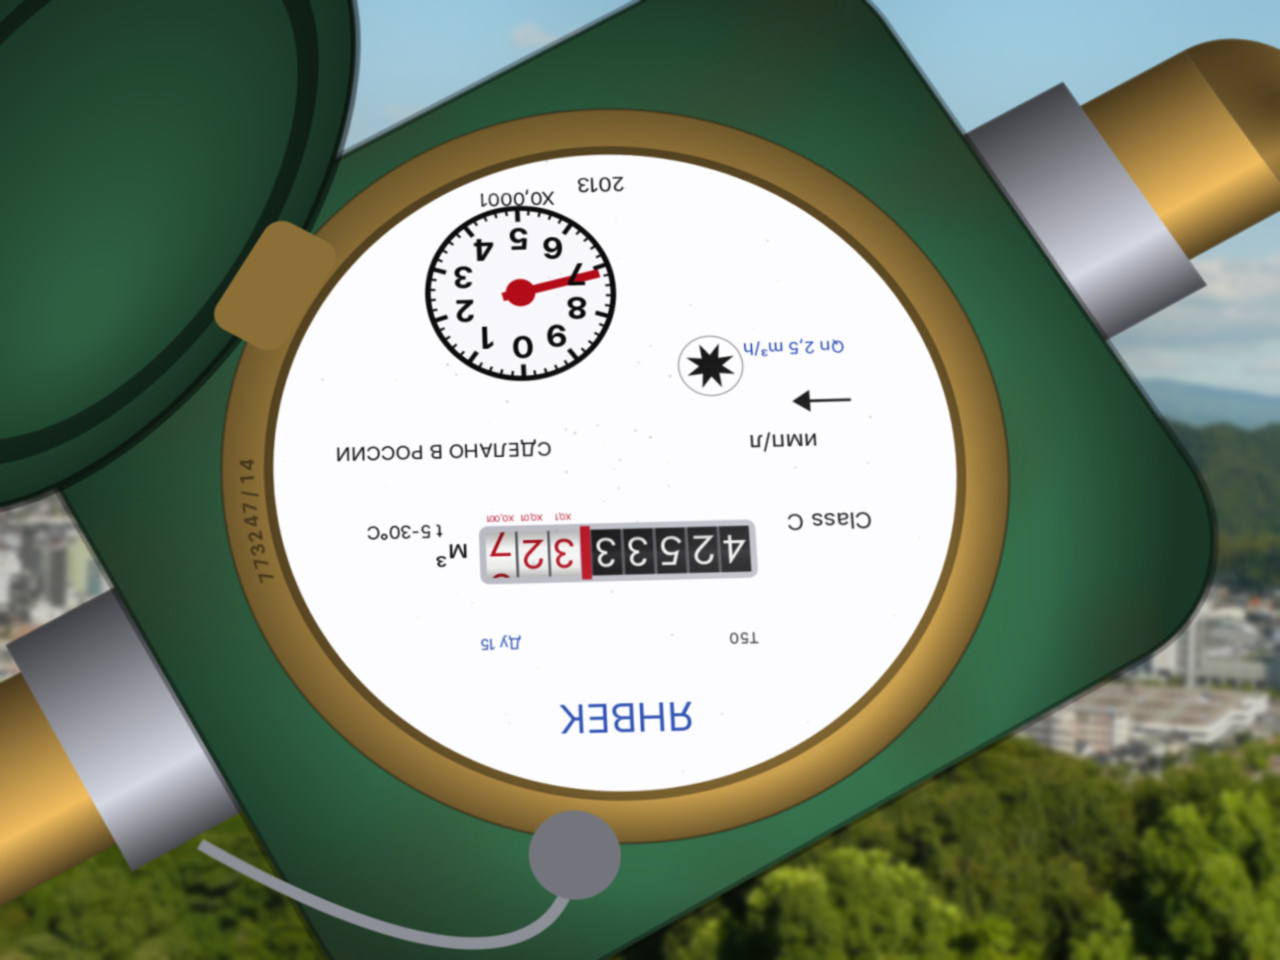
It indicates 42533.3267 m³
